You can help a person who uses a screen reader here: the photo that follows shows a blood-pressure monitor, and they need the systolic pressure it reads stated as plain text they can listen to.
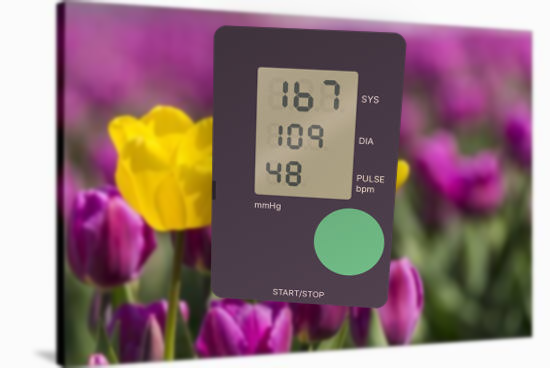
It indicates 167 mmHg
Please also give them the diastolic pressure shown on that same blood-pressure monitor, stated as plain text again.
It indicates 109 mmHg
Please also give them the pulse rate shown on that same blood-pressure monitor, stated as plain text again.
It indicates 48 bpm
